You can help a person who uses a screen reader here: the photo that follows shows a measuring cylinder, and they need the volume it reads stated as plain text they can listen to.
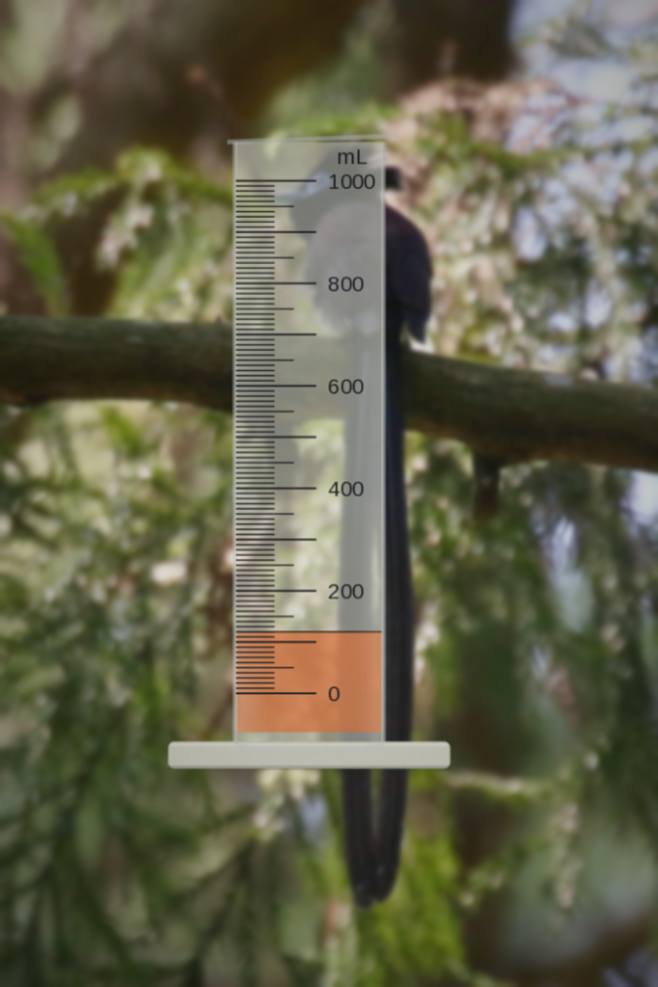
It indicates 120 mL
